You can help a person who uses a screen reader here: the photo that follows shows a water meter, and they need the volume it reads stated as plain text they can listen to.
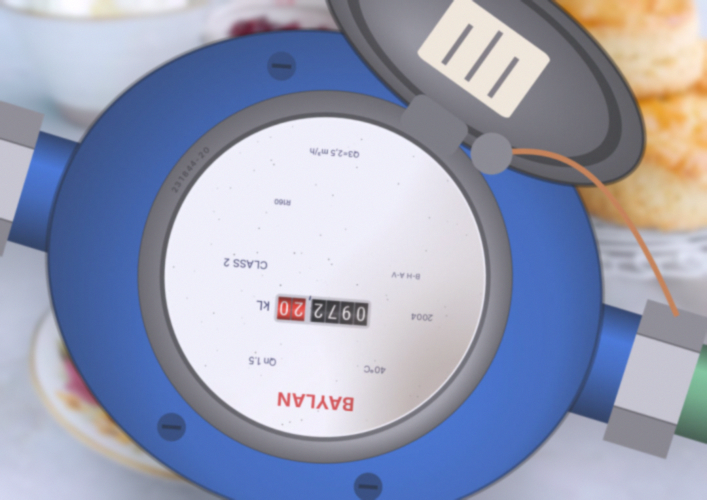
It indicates 972.20 kL
